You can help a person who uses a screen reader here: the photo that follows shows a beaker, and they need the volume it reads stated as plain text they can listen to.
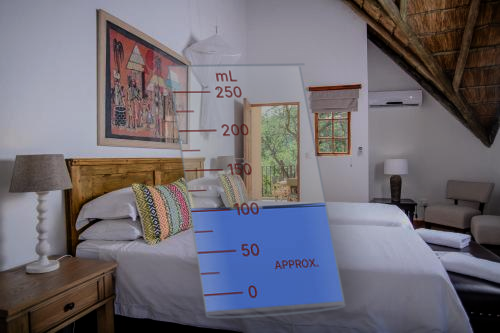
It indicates 100 mL
